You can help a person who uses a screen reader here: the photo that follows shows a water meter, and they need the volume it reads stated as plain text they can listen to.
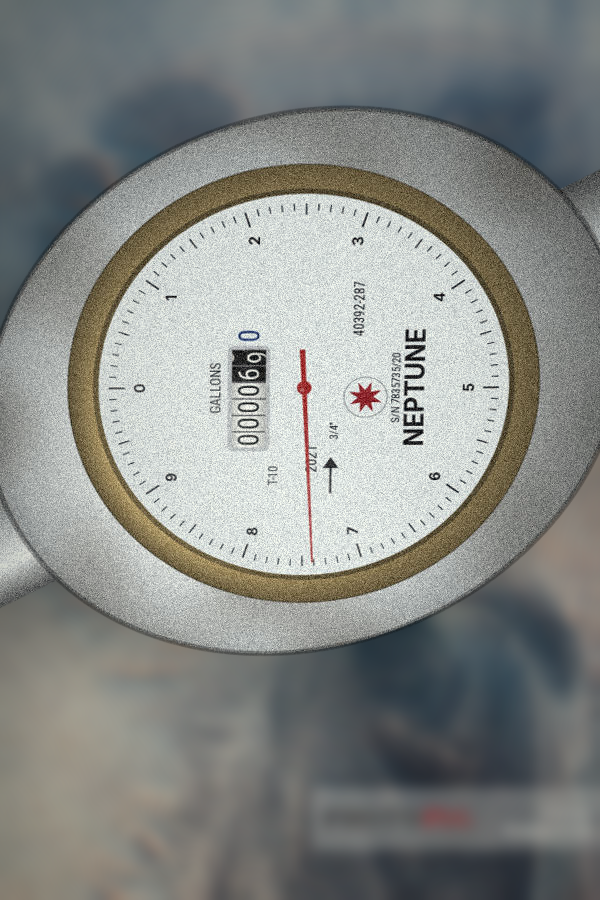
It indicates 687.4 gal
